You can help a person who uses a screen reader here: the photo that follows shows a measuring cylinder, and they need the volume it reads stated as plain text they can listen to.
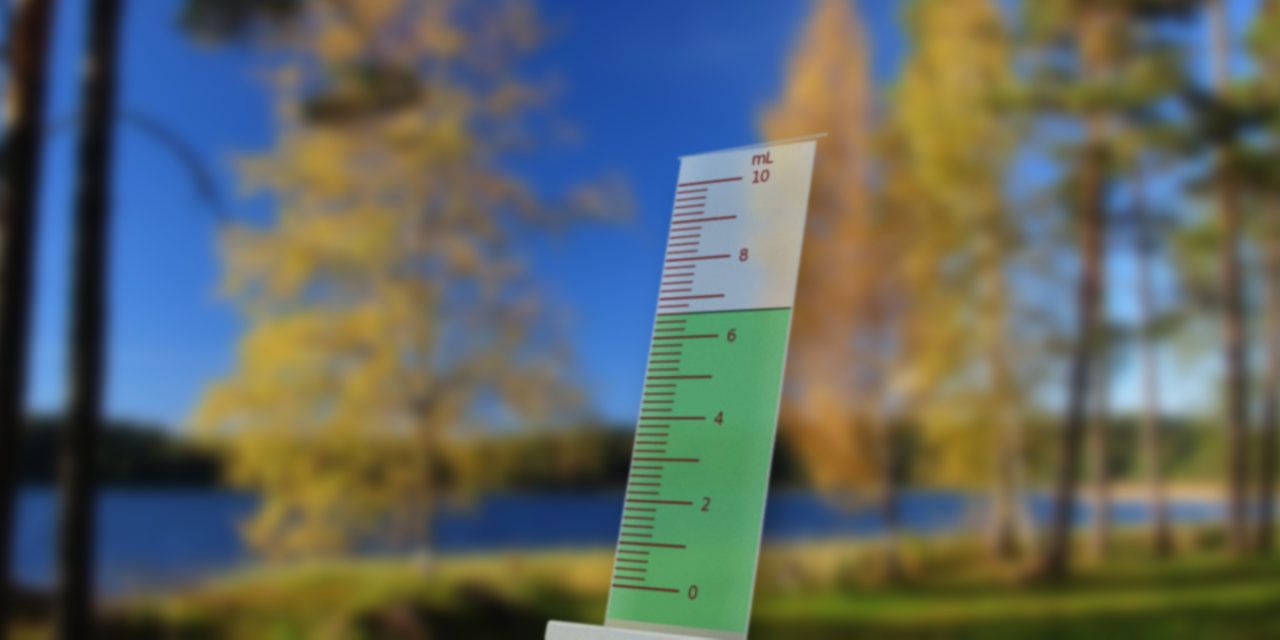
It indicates 6.6 mL
